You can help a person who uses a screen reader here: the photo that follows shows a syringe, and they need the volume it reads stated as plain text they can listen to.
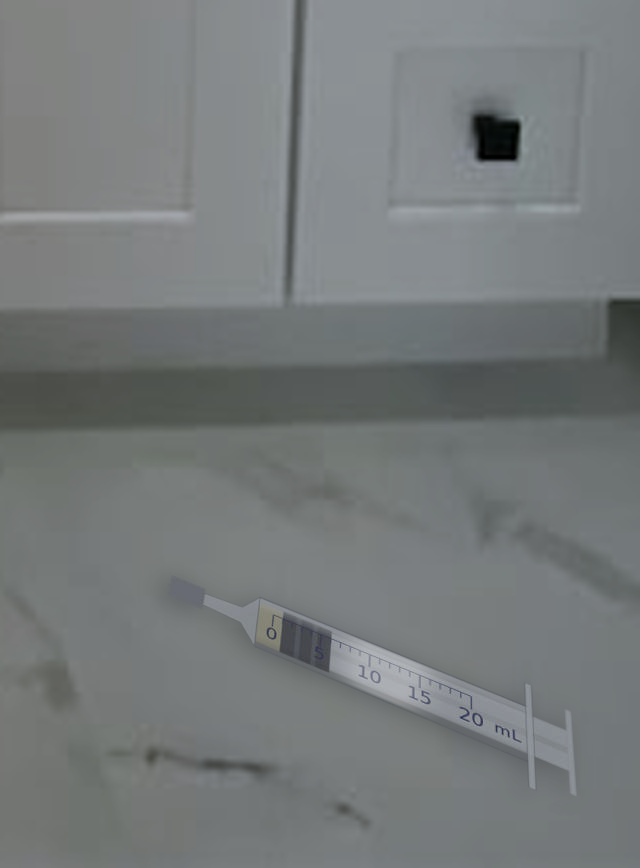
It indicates 1 mL
